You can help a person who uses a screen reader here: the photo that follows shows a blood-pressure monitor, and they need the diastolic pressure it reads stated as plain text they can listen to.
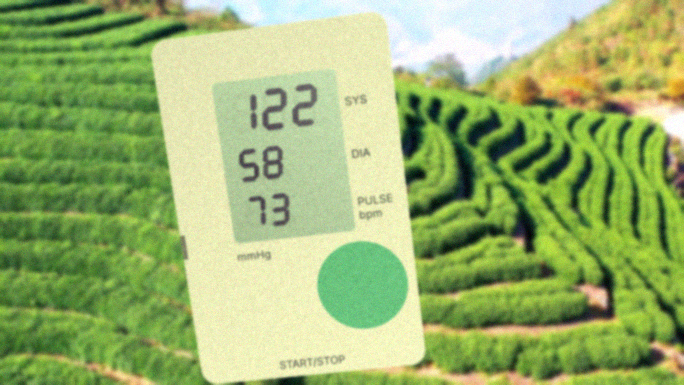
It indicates 58 mmHg
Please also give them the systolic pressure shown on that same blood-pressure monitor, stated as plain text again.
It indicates 122 mmHg
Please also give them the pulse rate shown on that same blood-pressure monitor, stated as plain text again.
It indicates 73 bpm
